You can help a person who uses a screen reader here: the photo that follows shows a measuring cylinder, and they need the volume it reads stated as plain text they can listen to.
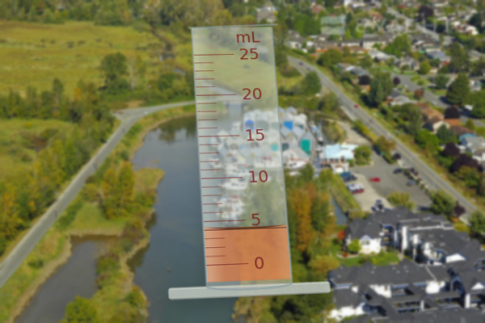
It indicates 4 mL
